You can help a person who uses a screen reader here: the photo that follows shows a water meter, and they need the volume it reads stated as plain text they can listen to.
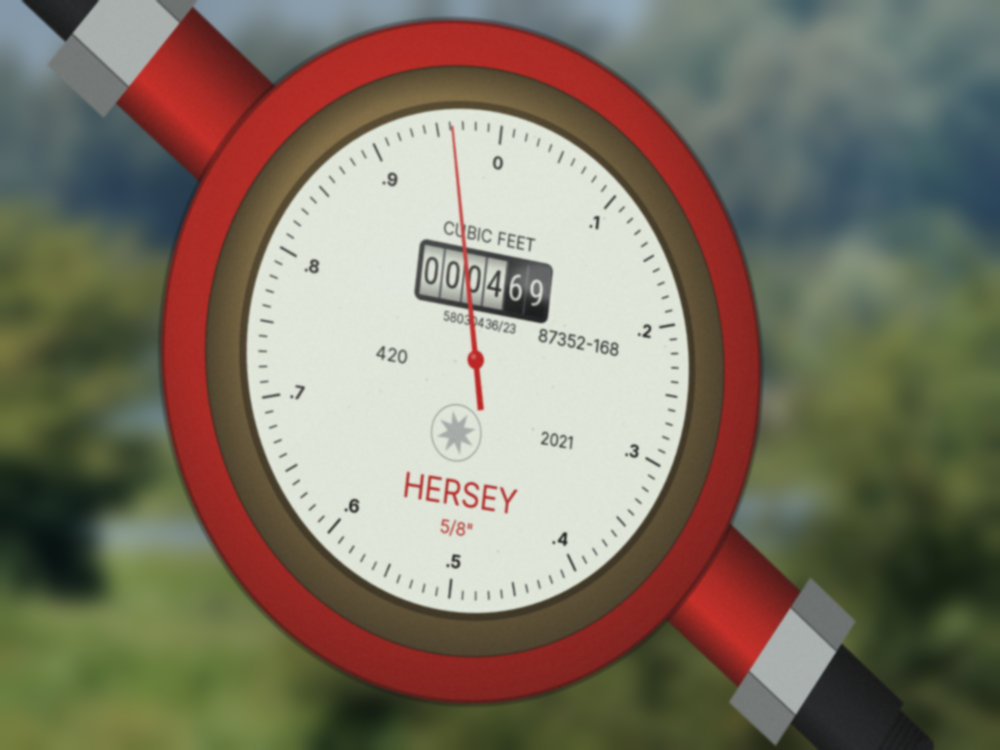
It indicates 468.96 ft³
